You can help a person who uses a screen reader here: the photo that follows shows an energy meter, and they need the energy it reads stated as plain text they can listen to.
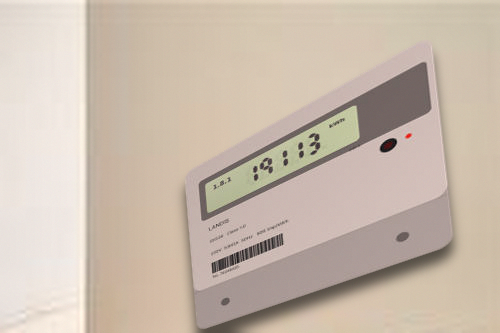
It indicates 19113 kWh
